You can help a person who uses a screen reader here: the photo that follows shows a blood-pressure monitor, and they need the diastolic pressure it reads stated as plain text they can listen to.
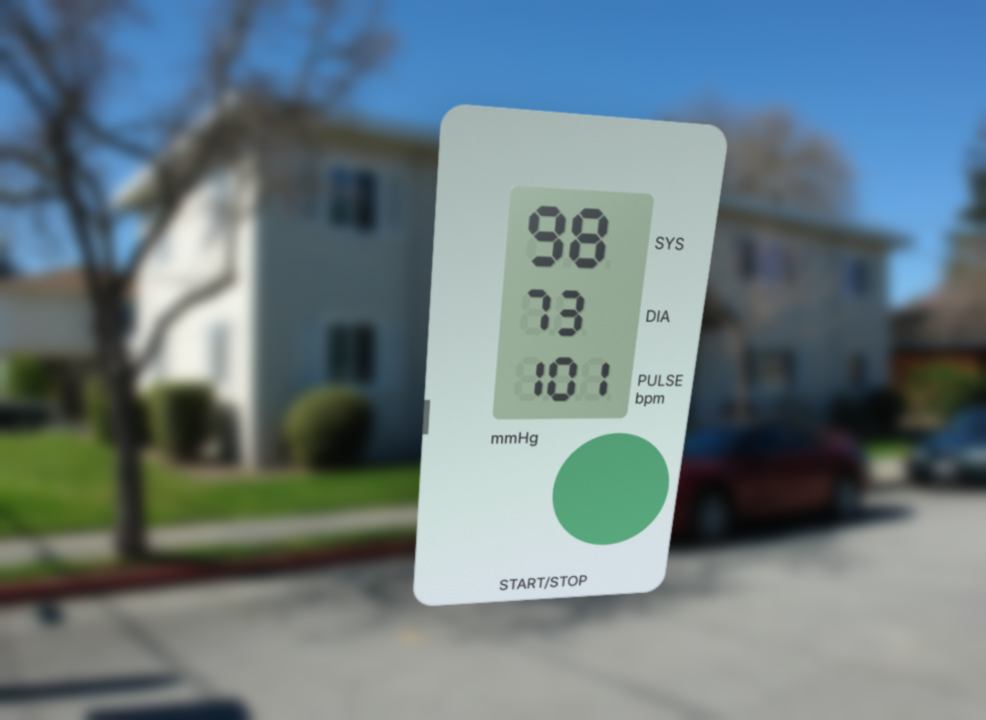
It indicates 73 mmHg
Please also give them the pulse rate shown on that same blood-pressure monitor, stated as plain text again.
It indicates 101 bpm
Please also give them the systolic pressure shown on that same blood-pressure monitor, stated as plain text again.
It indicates 98 mmHg
